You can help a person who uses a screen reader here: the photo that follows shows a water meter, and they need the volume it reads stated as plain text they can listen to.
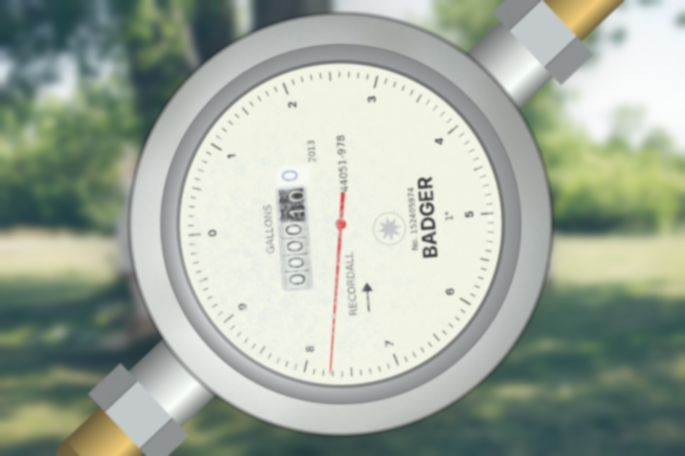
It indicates 97.7 gal
